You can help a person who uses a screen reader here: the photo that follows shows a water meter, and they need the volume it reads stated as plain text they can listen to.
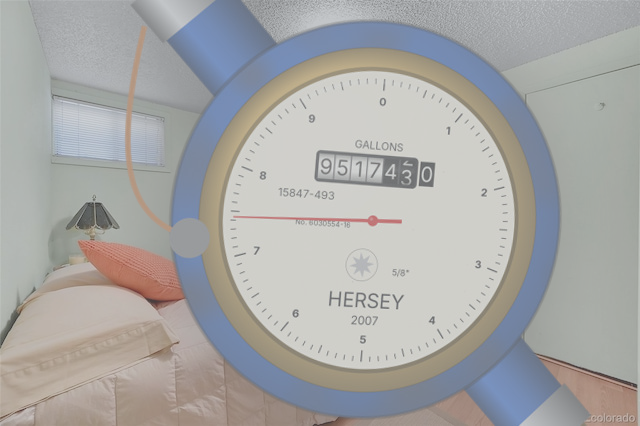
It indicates 9517427.4 gal
